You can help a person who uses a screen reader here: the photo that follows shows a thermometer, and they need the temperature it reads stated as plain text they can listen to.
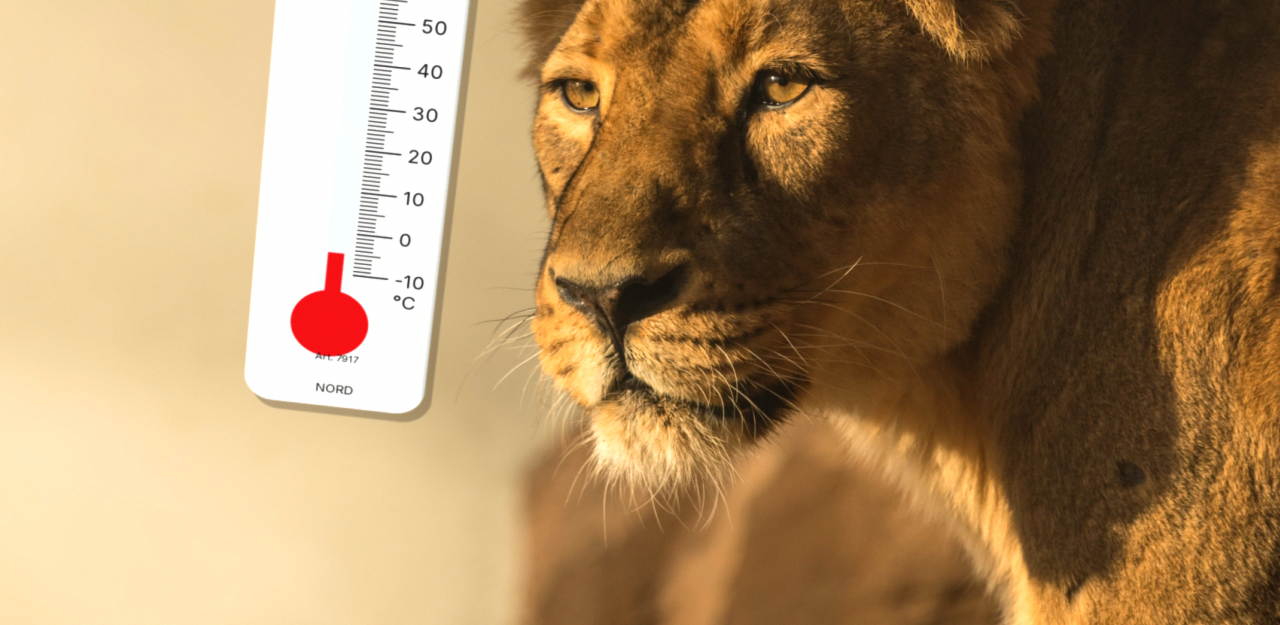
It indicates -5 °C
